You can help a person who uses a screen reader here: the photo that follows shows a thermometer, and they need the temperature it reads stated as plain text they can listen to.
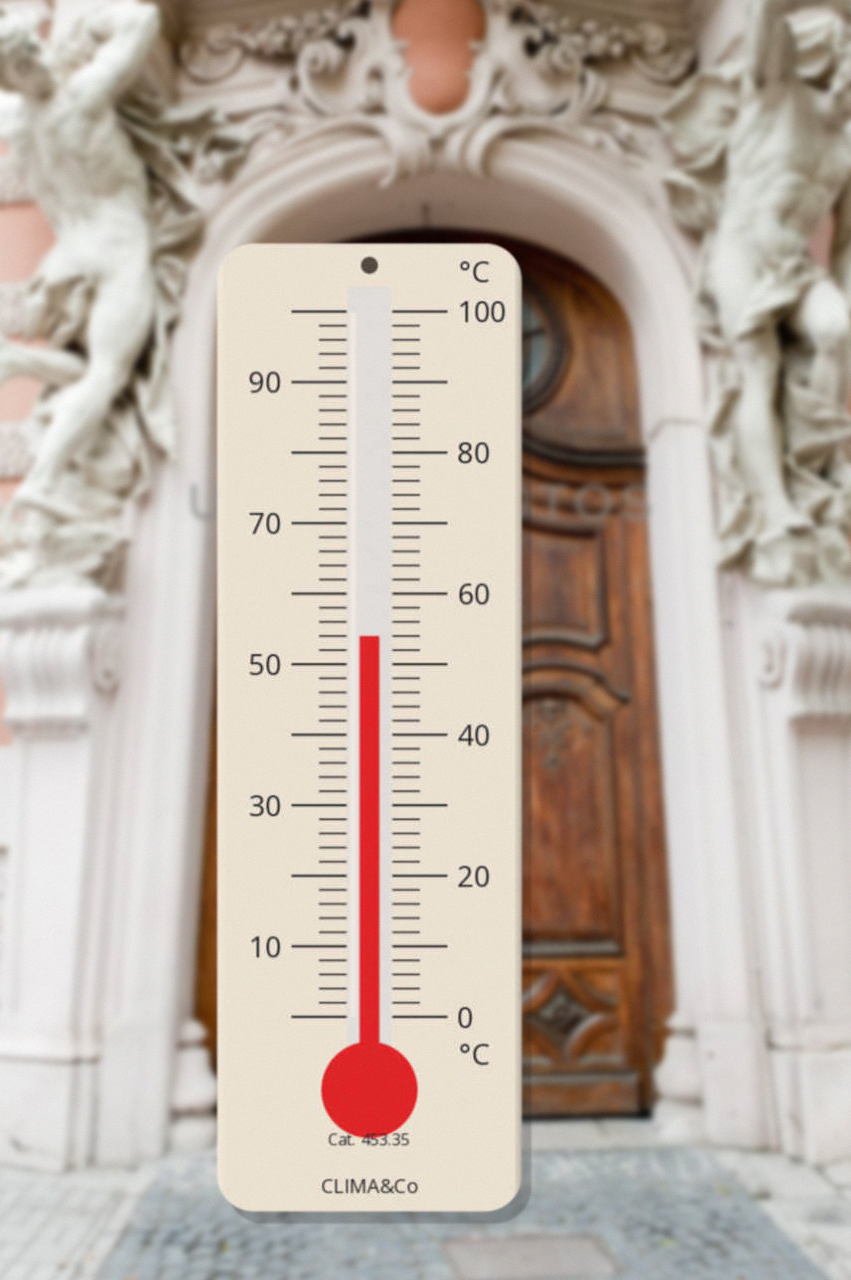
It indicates 54 °C
